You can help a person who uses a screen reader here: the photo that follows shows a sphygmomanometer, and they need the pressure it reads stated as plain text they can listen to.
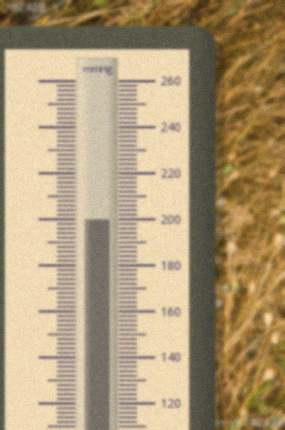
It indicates 200 mmHg
